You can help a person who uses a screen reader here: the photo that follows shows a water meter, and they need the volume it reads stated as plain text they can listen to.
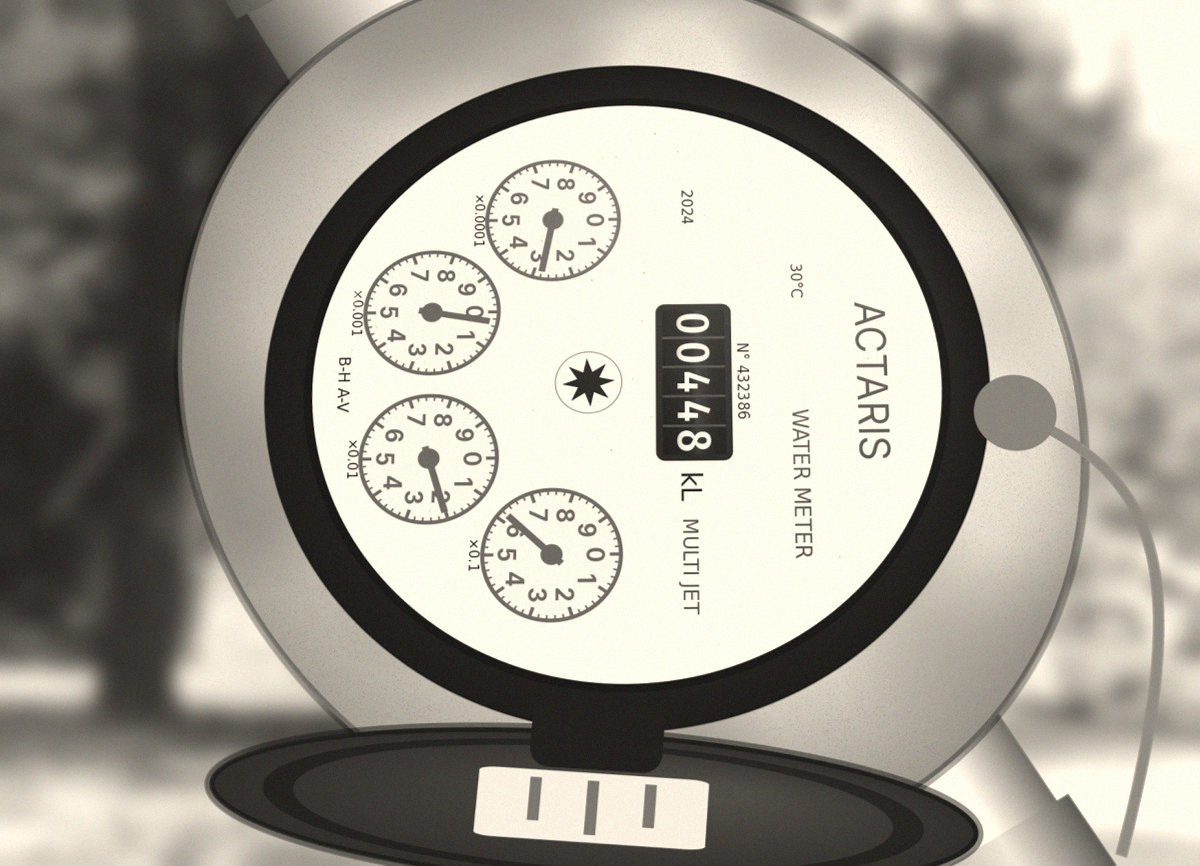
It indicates 448.6202 kL
